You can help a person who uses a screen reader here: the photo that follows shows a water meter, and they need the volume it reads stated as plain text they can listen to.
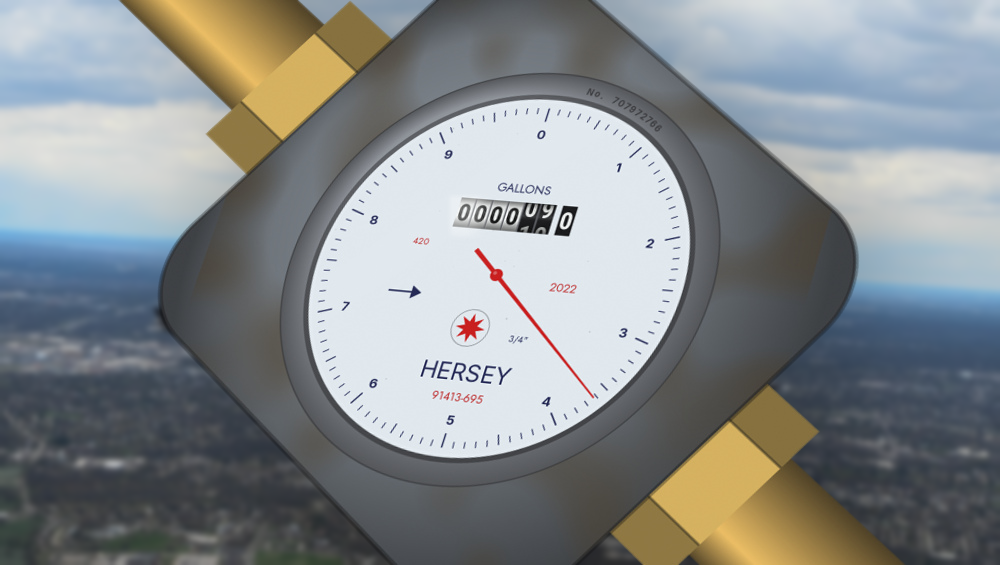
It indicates 93.6 gal
